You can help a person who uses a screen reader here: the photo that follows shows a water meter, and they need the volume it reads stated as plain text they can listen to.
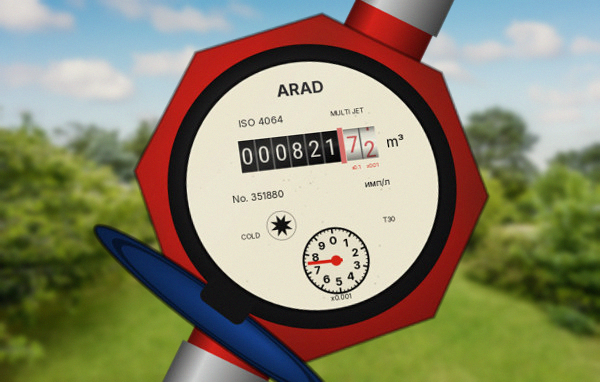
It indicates 821.717 m³
